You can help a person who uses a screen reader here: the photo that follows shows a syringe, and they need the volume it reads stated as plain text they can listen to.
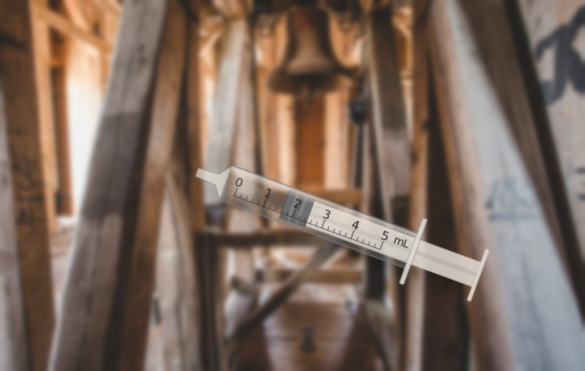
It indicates 1.6 mL
